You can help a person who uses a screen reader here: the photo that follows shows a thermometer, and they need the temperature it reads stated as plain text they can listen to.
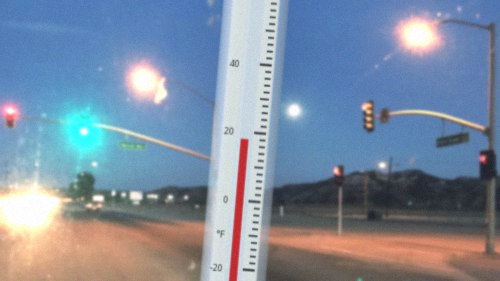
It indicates 18 °F
